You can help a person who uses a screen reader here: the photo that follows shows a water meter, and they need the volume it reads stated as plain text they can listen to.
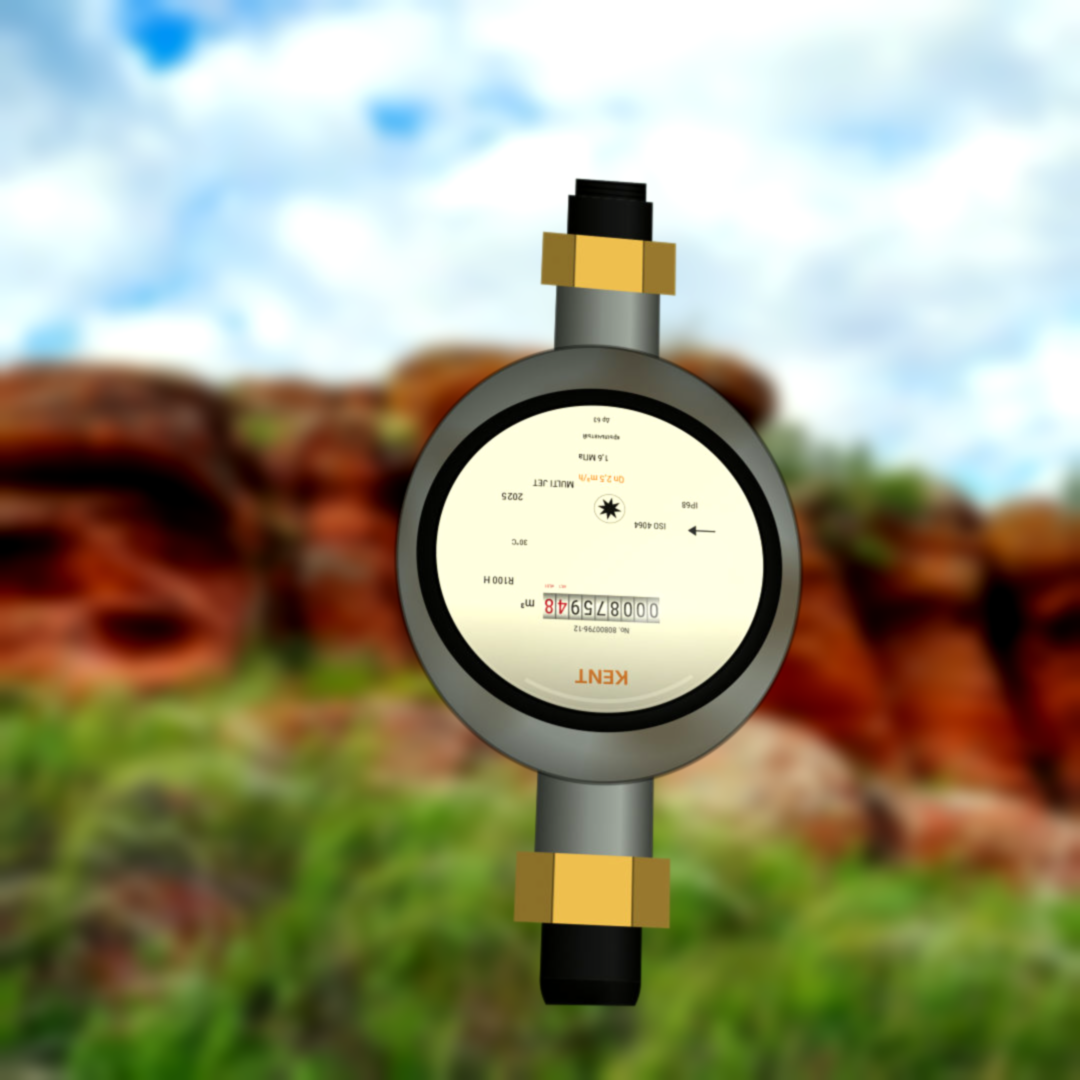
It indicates 8759.48 m³
